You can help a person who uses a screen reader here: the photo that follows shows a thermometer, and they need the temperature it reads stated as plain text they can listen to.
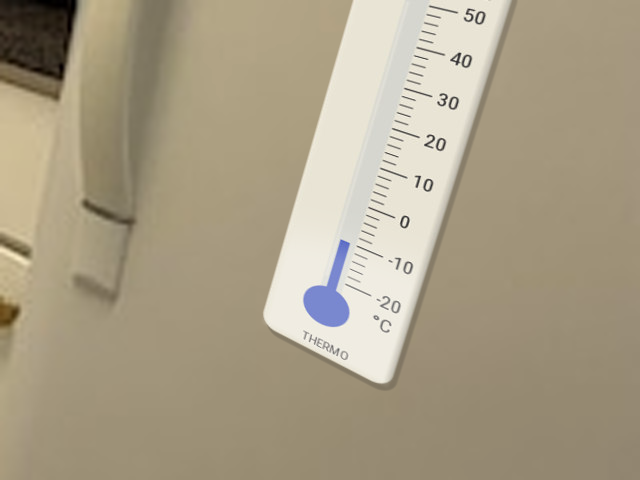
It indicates -10 °C
